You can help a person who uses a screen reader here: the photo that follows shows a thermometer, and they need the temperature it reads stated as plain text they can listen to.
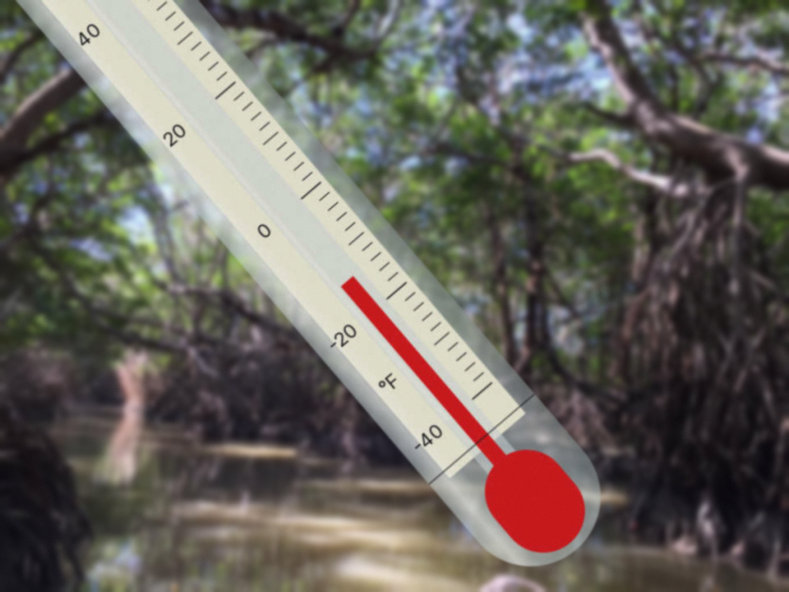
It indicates -14 °F
